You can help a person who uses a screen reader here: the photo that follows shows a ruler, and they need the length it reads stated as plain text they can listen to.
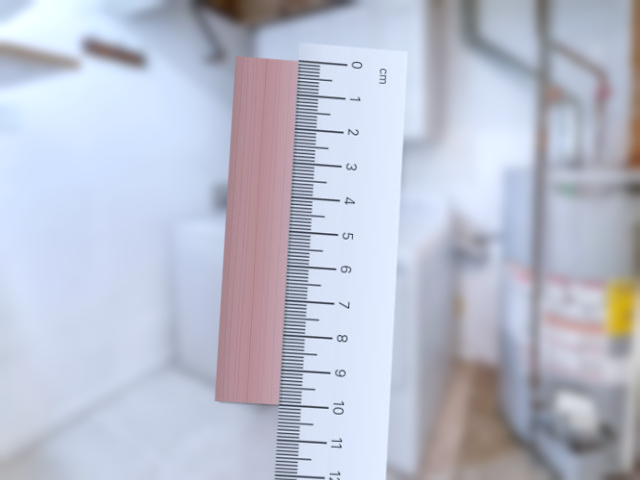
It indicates 10 cm
